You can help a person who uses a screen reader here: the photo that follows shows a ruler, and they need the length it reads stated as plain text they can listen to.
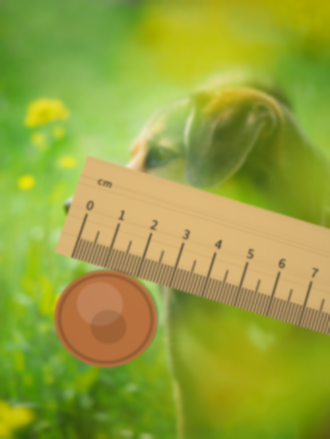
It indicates 3 cm
